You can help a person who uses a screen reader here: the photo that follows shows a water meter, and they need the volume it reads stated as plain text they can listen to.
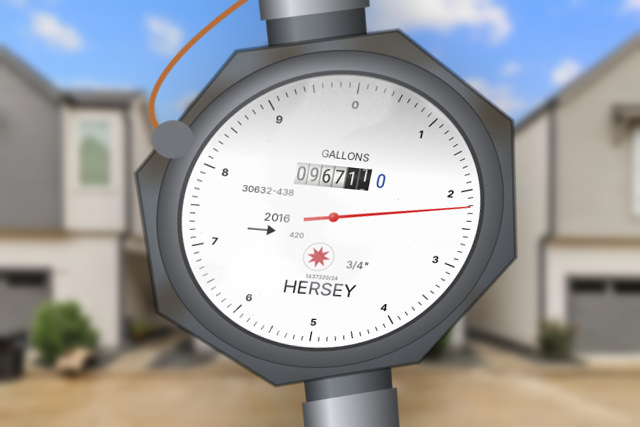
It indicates 967112.2 gal
